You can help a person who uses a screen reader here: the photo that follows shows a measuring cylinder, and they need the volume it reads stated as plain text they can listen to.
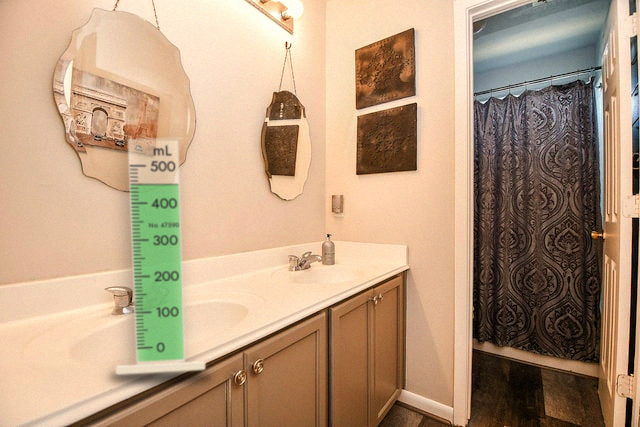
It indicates 450 mL
